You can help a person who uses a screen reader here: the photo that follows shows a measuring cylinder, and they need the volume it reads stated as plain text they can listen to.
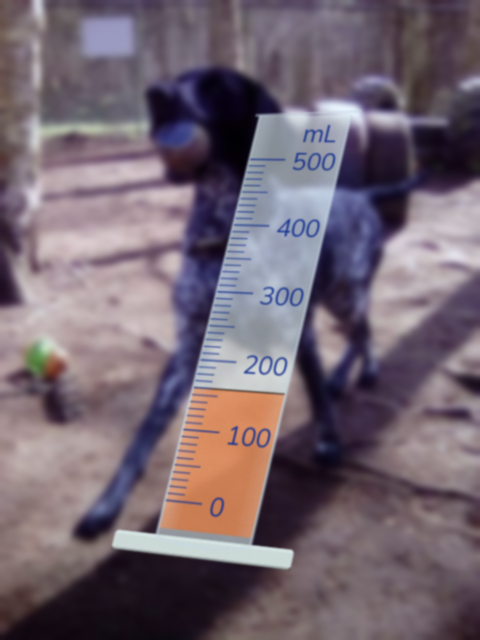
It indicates 160 mL
